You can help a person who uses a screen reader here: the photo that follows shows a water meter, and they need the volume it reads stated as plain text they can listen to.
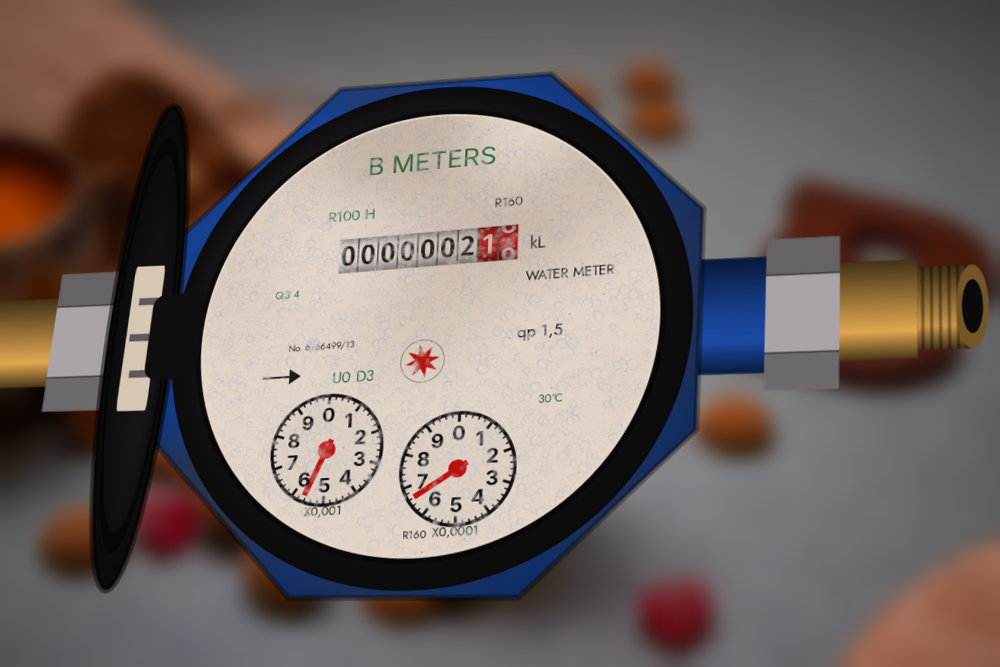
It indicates 2.1856 kL
